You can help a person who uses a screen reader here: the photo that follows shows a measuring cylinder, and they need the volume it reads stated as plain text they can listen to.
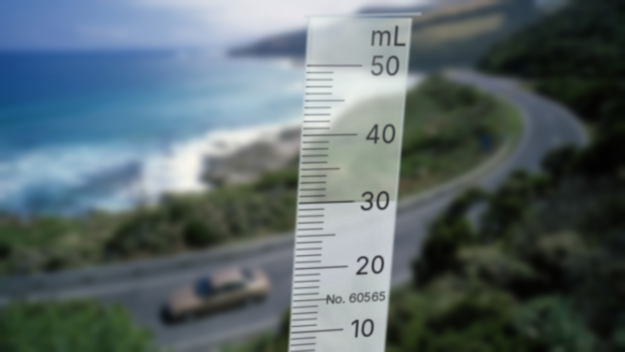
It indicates 30 mL
